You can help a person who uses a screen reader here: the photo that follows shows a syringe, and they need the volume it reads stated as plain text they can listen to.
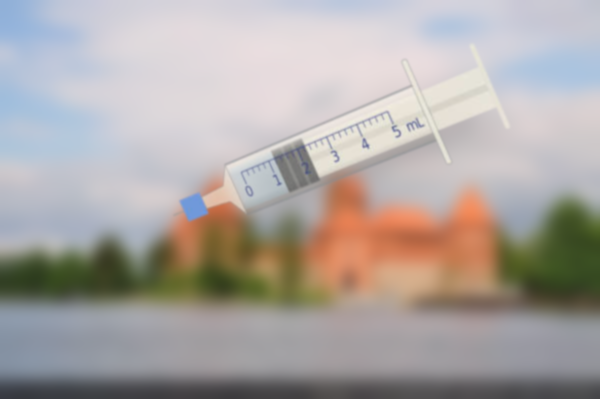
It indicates 1.2 mL
